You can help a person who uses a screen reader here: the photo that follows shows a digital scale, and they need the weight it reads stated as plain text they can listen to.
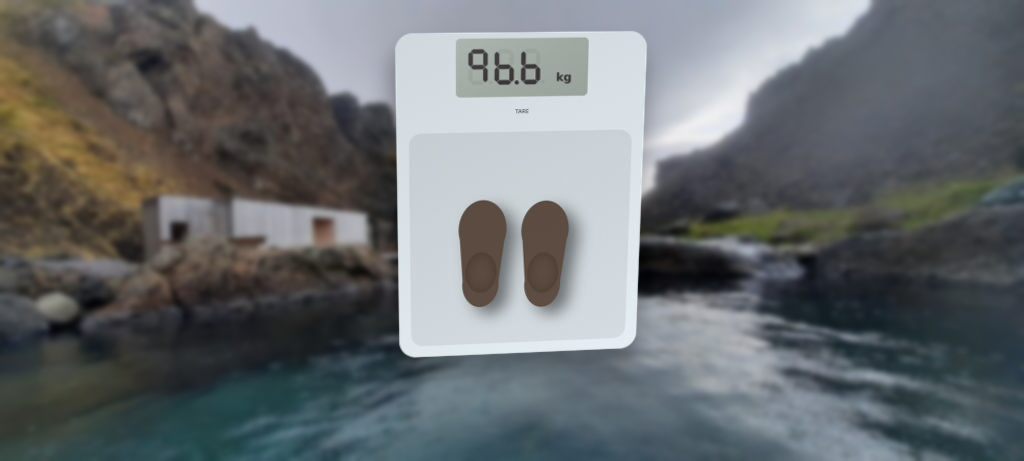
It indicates 96.6 kg
